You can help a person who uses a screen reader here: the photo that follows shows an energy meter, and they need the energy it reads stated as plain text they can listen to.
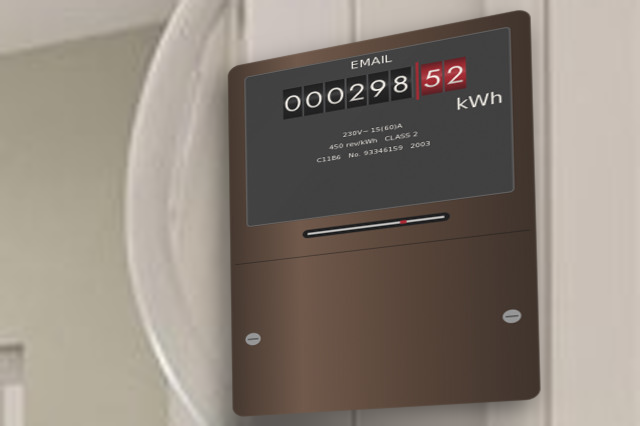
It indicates 298.52 kWh
